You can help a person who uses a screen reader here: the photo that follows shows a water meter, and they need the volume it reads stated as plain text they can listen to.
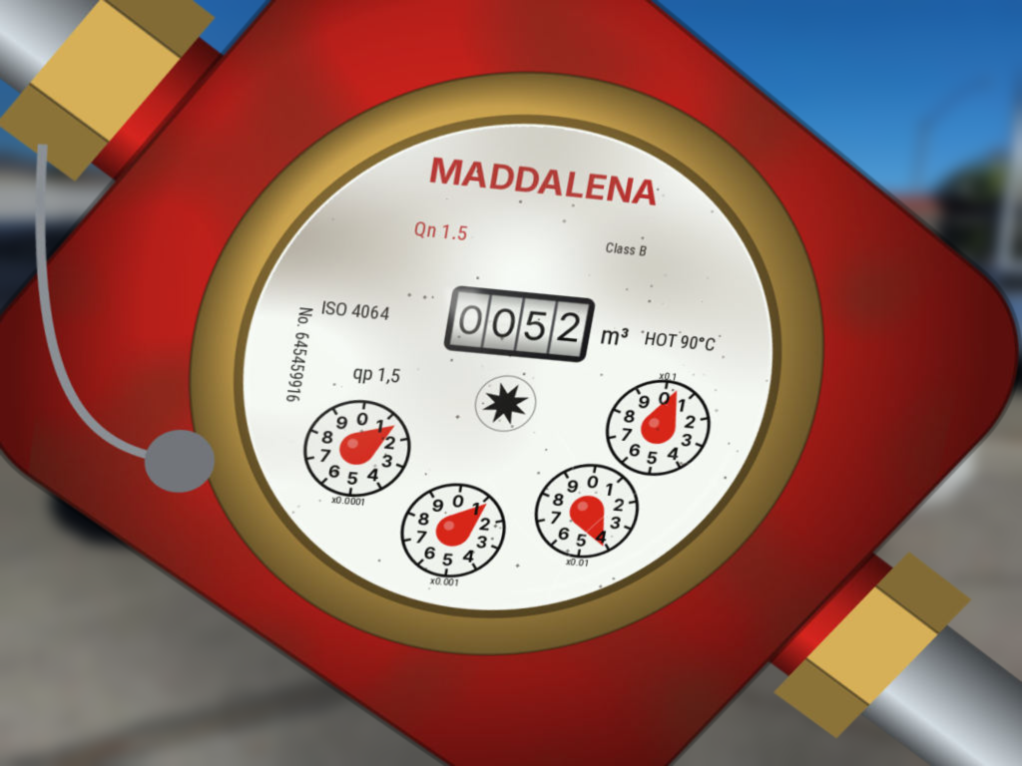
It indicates 52.0411 m³
